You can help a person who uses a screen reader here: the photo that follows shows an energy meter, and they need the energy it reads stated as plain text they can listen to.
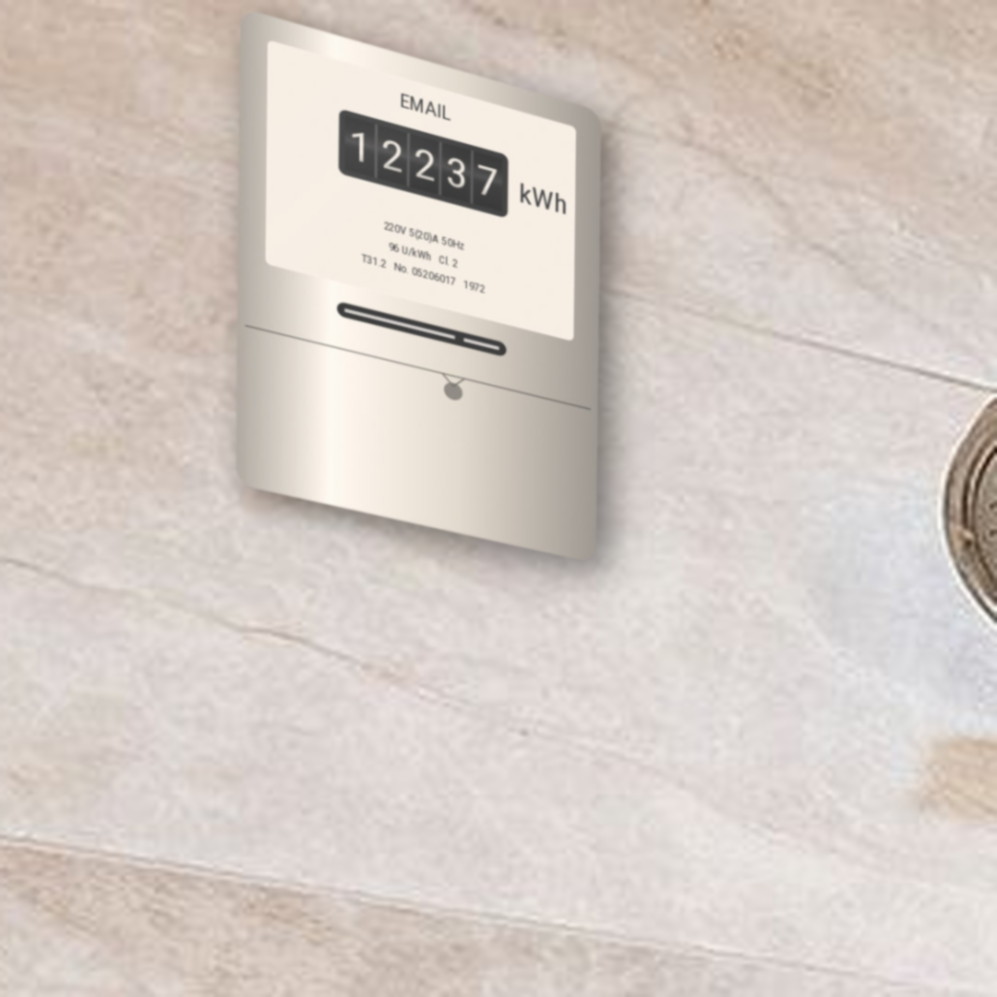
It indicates 12237 kWh
